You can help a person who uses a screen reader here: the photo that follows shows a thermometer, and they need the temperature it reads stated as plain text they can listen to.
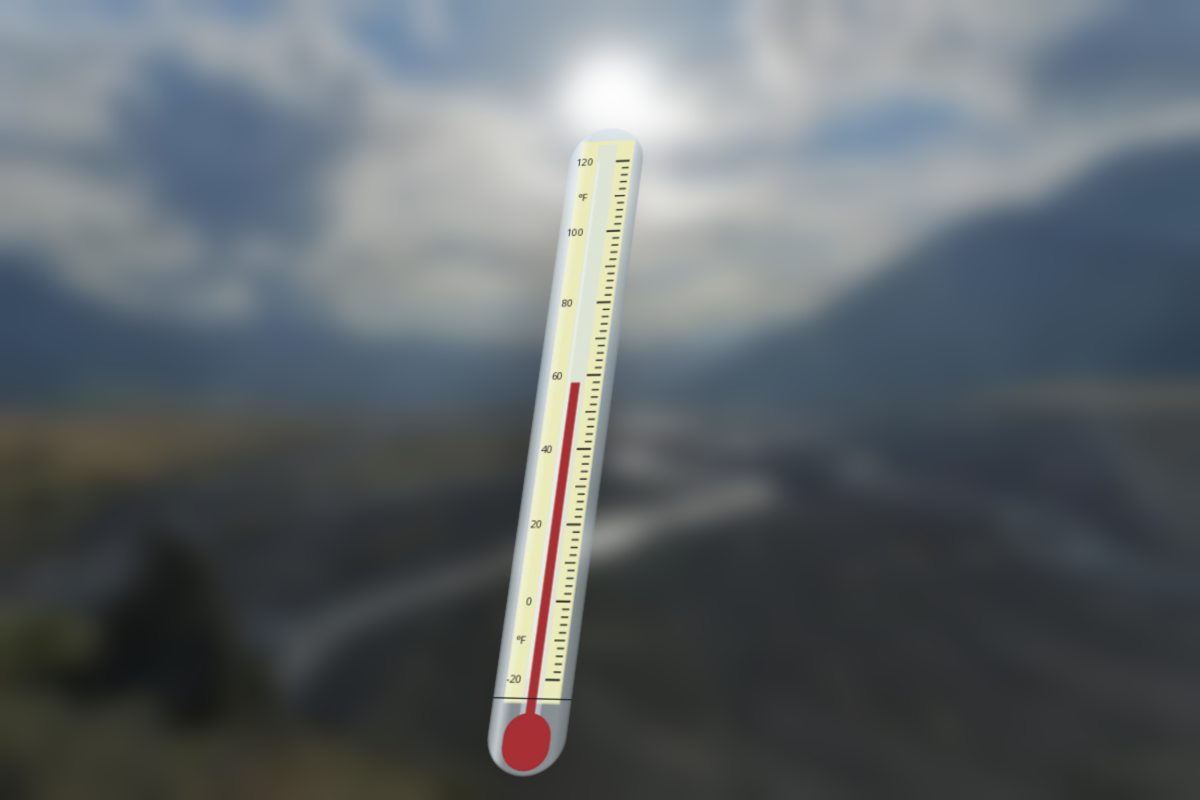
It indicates 58 °F
